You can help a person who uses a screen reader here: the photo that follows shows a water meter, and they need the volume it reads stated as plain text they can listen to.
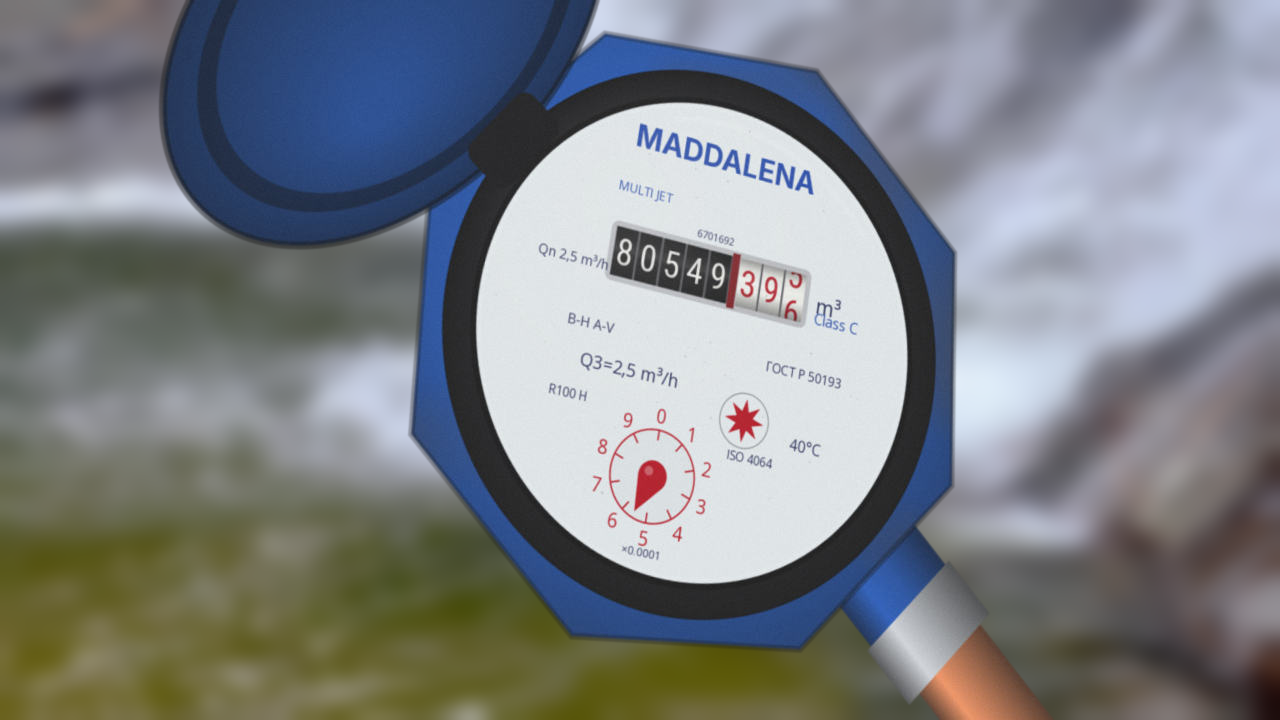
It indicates 80549.3955 m³
